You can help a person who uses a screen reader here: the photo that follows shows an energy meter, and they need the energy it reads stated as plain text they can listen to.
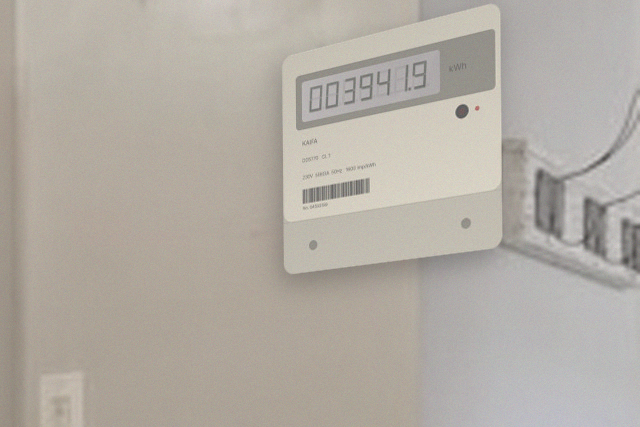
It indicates 3941.9 kWh
